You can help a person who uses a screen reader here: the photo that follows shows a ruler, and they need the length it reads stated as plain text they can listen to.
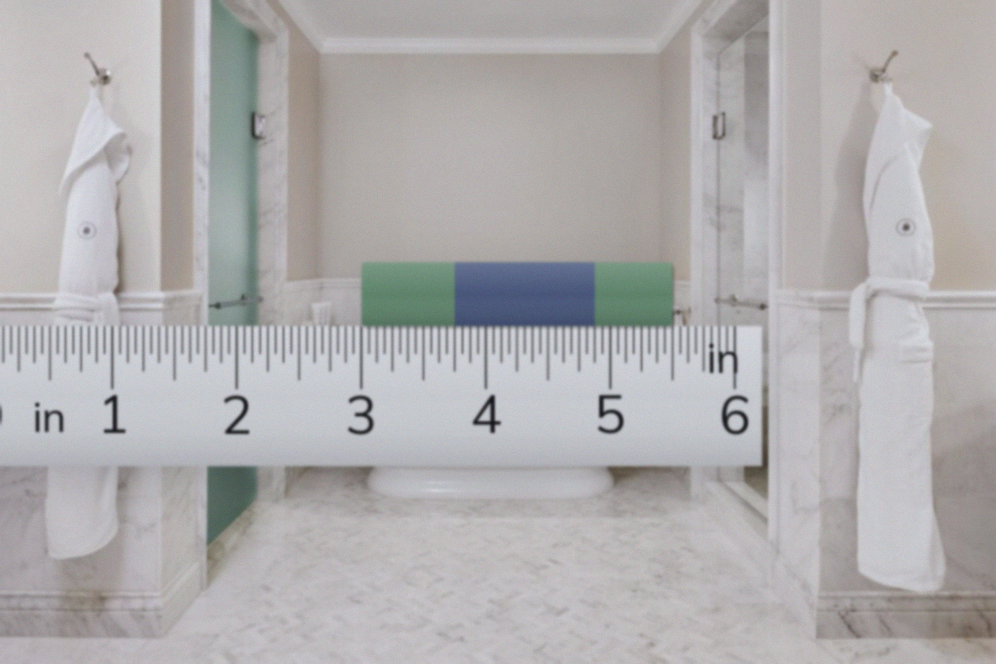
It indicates 2.5 in
